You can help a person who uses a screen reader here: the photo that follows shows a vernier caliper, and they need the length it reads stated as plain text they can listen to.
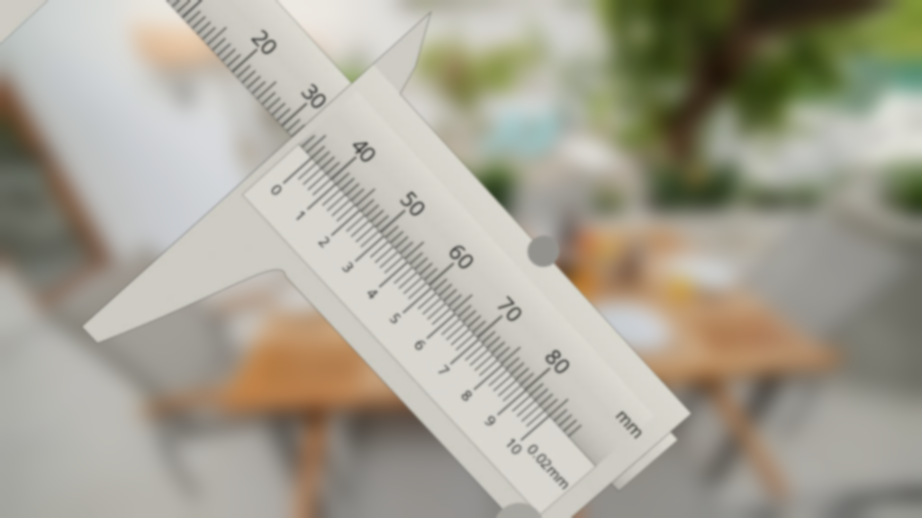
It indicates 36.0 mm
